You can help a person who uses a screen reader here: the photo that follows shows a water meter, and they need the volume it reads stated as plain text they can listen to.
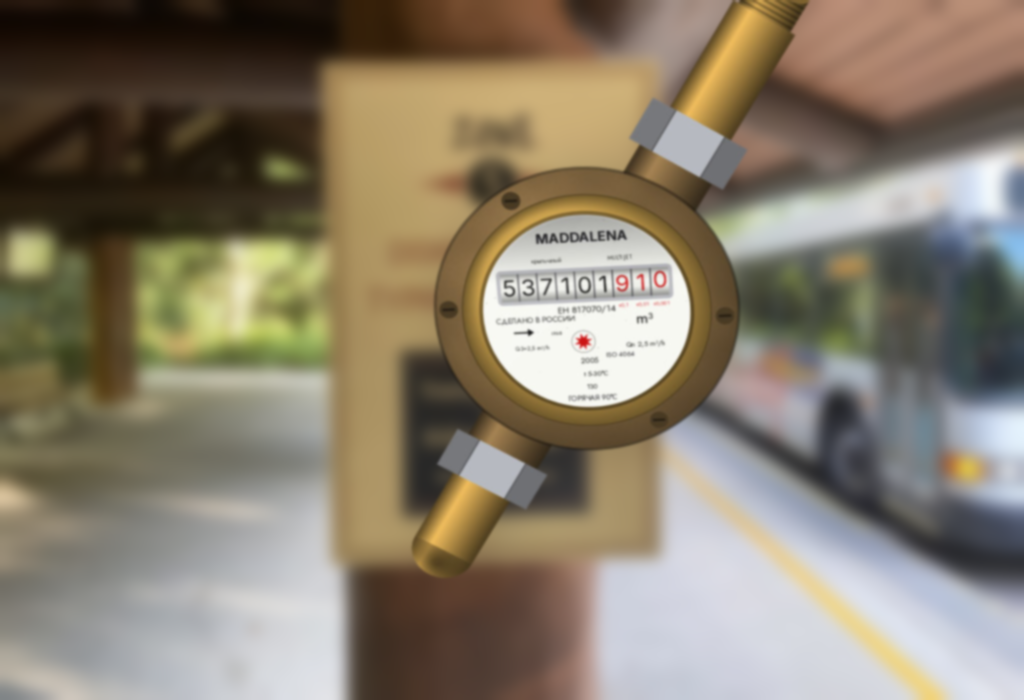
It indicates 537101.910 m³
